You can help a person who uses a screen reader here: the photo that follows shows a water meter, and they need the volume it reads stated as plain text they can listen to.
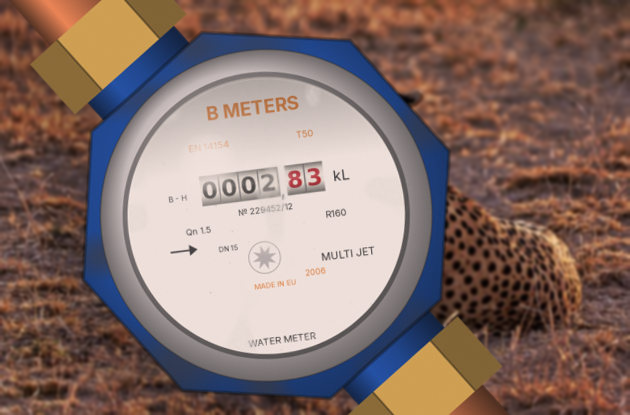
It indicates 2.83 kL
